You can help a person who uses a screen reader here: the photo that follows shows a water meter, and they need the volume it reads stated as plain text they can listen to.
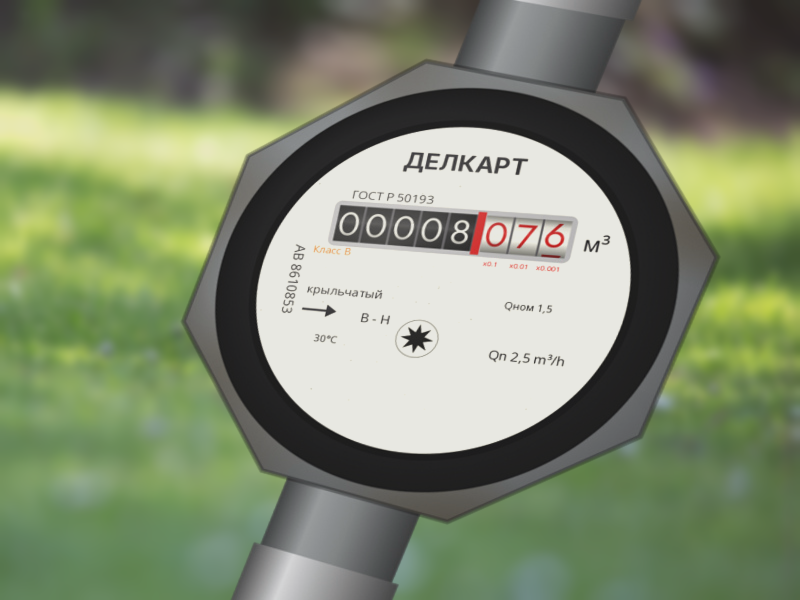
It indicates 8.076 m³
